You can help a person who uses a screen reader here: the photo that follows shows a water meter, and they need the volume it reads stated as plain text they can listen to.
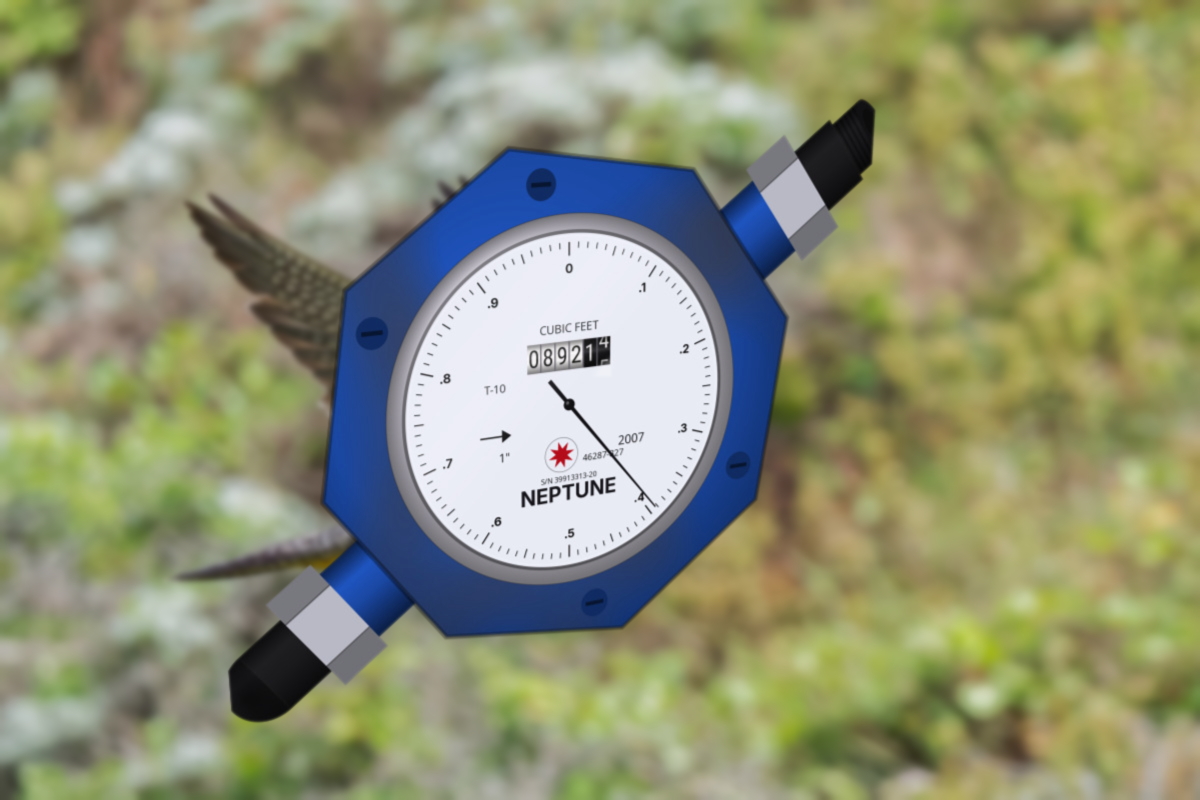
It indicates 89214.39 ft³
